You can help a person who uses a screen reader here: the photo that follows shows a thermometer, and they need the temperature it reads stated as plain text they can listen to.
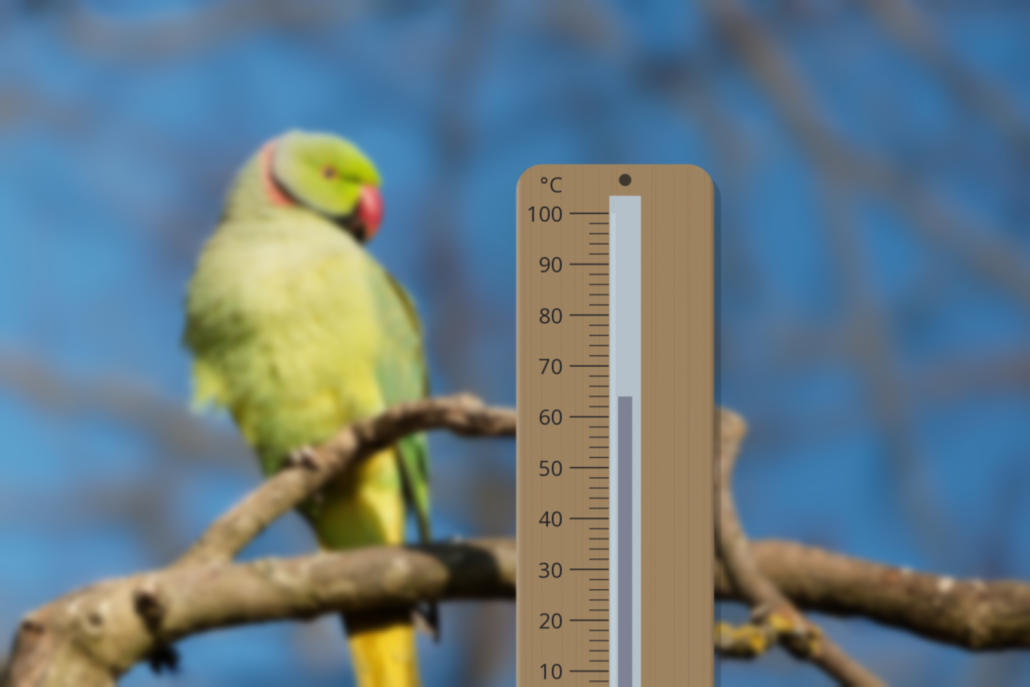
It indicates 64 °C
